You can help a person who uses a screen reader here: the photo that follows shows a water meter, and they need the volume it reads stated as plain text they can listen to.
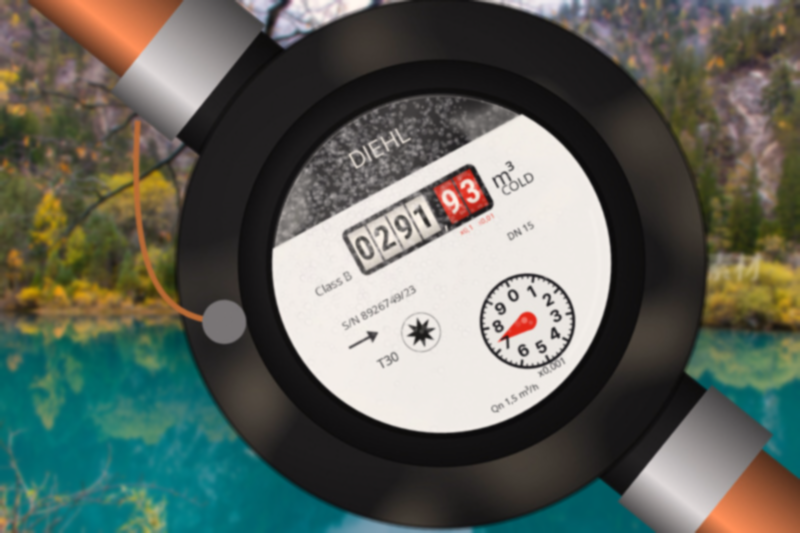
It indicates 291.937 m³
